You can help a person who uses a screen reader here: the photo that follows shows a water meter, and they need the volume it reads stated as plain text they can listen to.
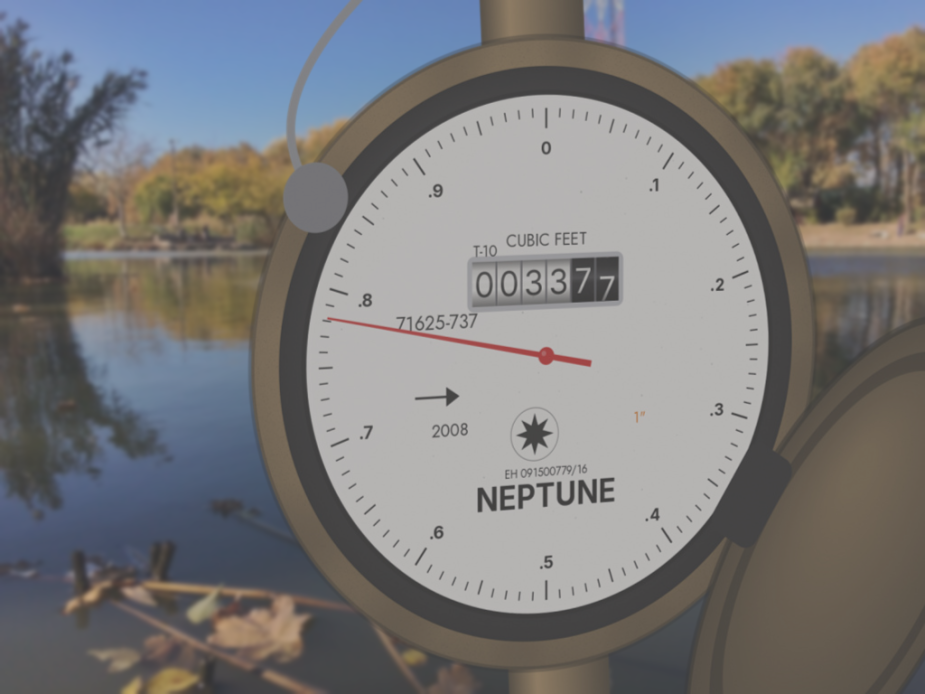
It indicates 3376.78 ft³
